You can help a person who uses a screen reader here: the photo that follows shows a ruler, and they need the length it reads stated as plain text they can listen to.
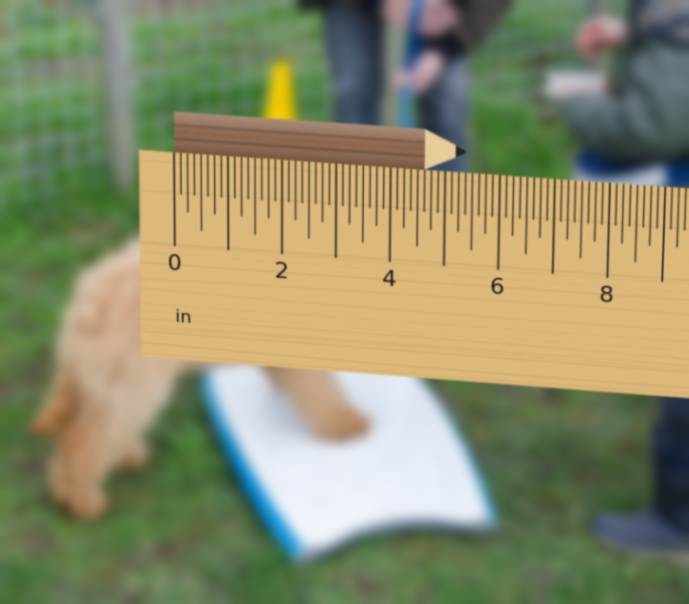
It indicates 5.375 in
